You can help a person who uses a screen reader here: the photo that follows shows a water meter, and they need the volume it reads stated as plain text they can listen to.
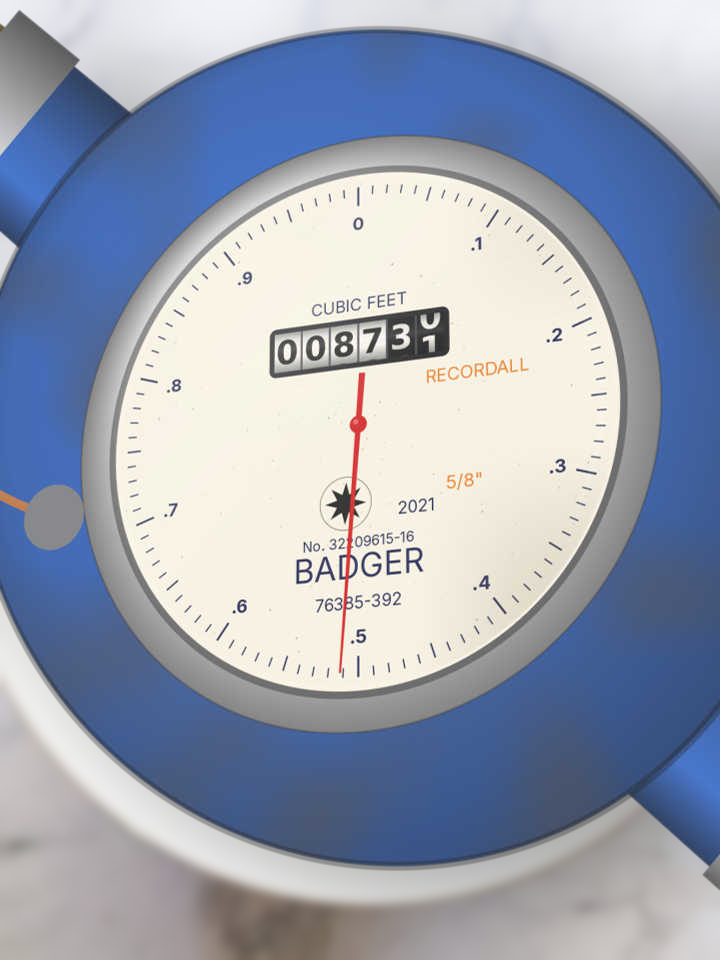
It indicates 8730.51 ft³
